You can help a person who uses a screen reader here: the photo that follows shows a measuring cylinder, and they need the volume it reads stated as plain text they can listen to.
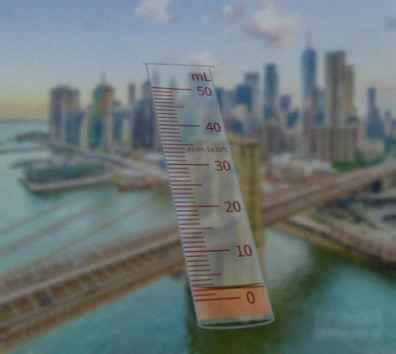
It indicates 2 mL
